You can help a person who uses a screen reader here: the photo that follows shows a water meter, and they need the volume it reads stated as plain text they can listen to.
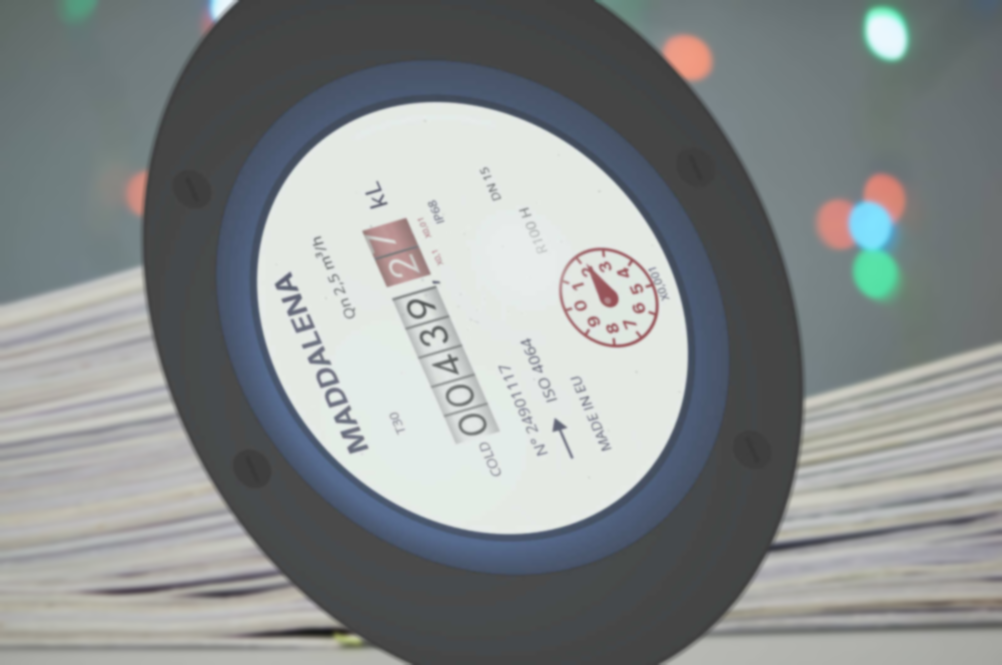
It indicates 439.272 kL
